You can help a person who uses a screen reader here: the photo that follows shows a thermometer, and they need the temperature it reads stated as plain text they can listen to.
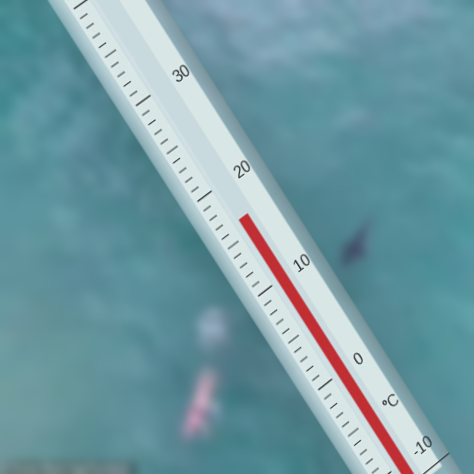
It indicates 16.5 °C
